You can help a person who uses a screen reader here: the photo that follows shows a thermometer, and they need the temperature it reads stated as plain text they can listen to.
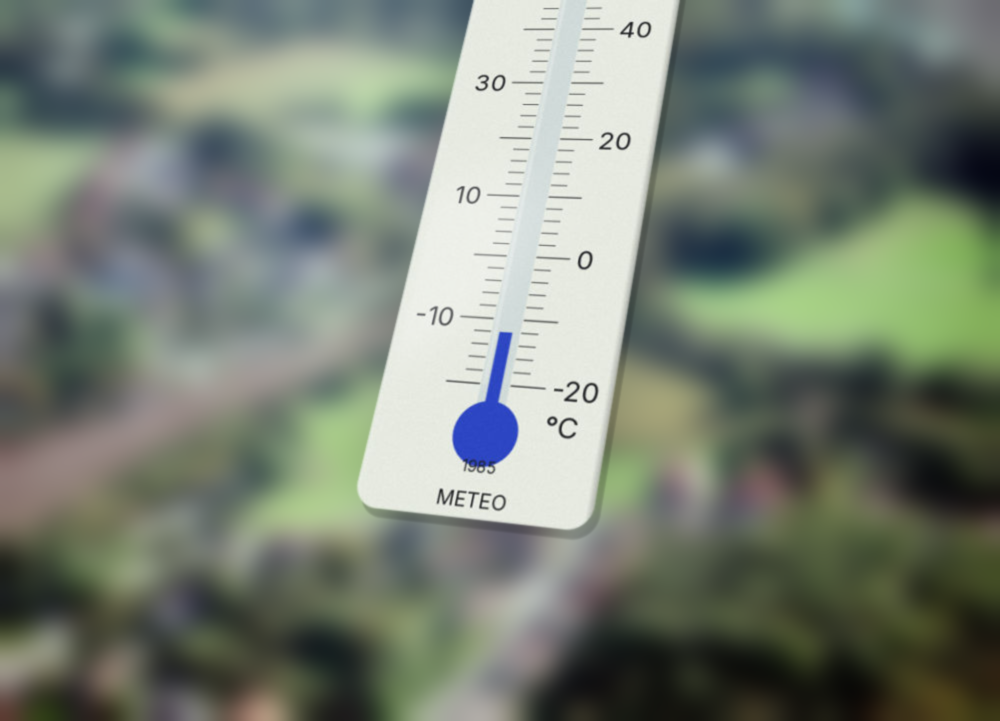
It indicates -12 °C
